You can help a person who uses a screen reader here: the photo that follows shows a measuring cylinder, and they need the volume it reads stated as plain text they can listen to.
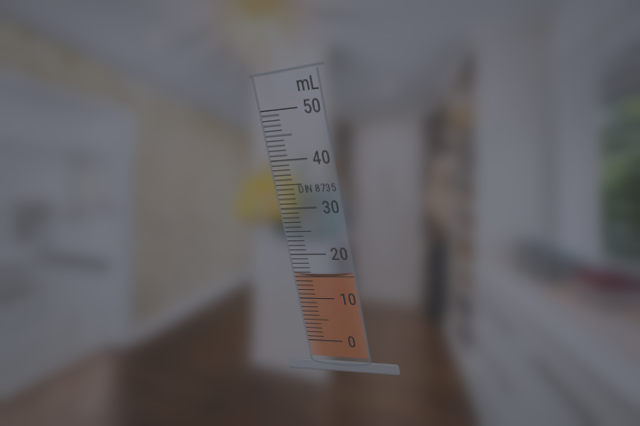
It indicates 15 mL
